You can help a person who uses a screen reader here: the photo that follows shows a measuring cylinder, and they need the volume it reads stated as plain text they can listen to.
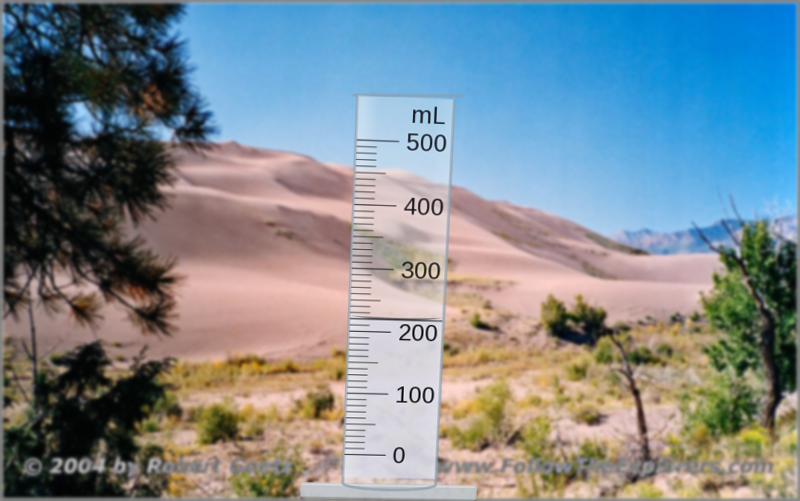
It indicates 220 mL
